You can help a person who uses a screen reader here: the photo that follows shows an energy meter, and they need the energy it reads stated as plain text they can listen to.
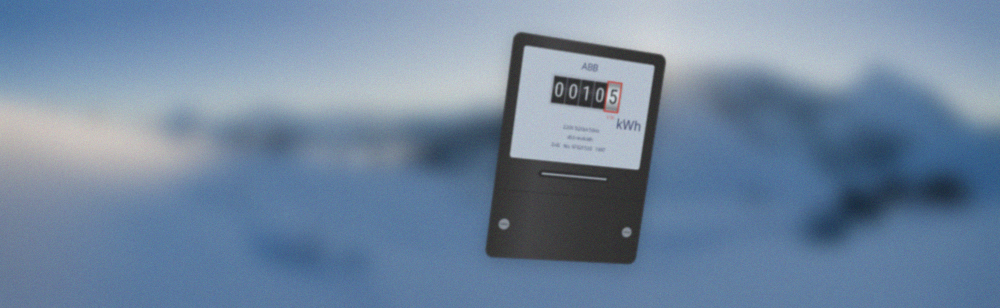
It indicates 10.5 kWh
